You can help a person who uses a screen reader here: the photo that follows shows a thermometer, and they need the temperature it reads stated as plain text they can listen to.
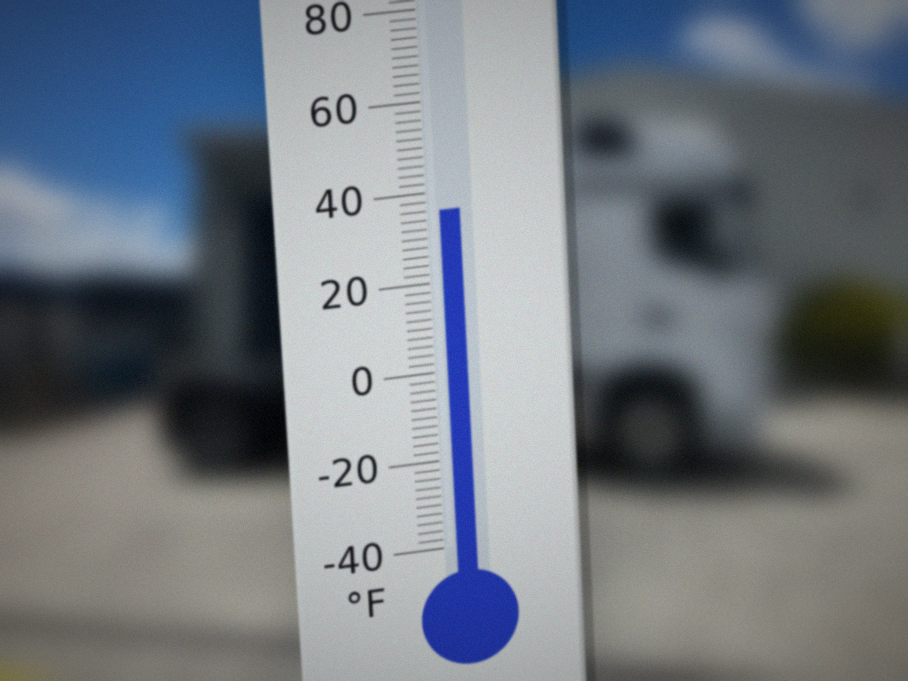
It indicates 36 °F
